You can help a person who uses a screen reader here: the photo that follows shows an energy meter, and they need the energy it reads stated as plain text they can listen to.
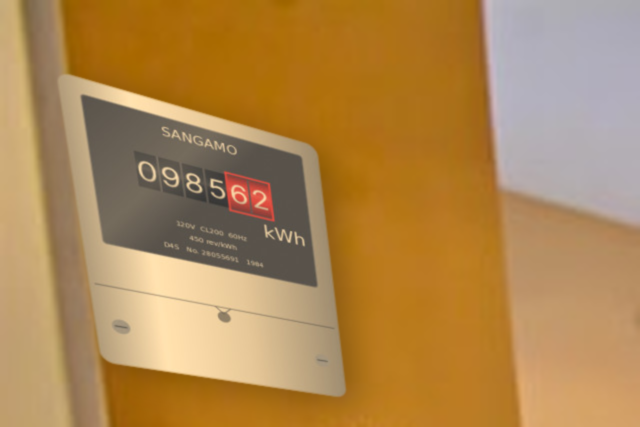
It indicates 985.62 kWh
